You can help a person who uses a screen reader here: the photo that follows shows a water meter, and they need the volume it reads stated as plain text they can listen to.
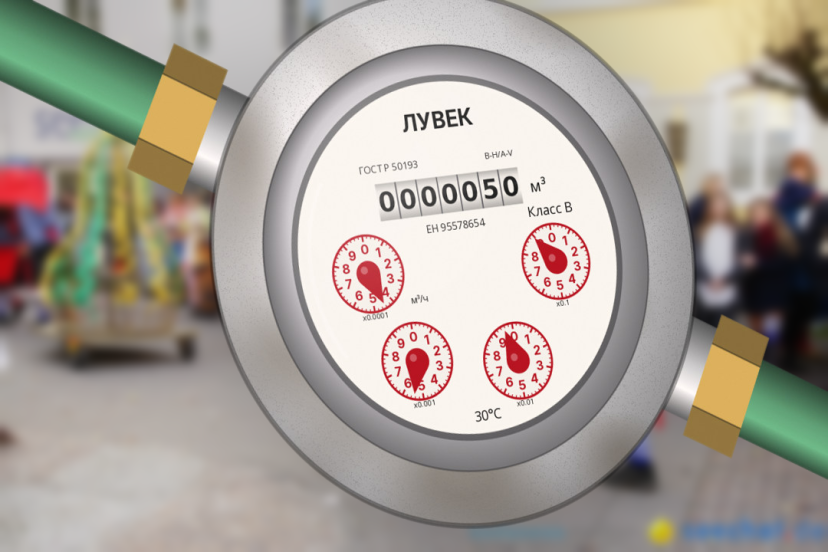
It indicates 50.8954 m³
